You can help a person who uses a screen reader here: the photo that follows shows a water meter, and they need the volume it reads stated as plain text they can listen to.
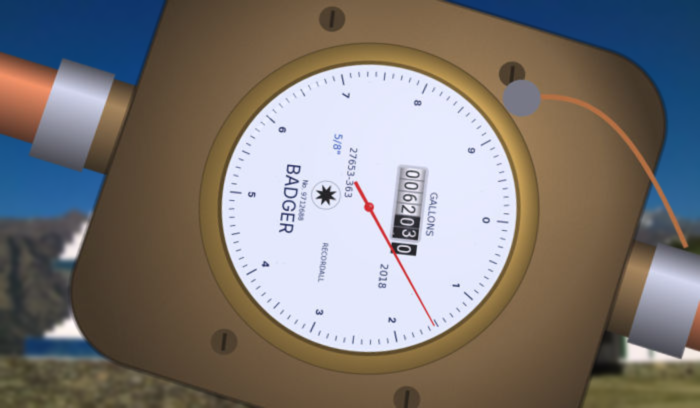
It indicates 62031.5 gal
